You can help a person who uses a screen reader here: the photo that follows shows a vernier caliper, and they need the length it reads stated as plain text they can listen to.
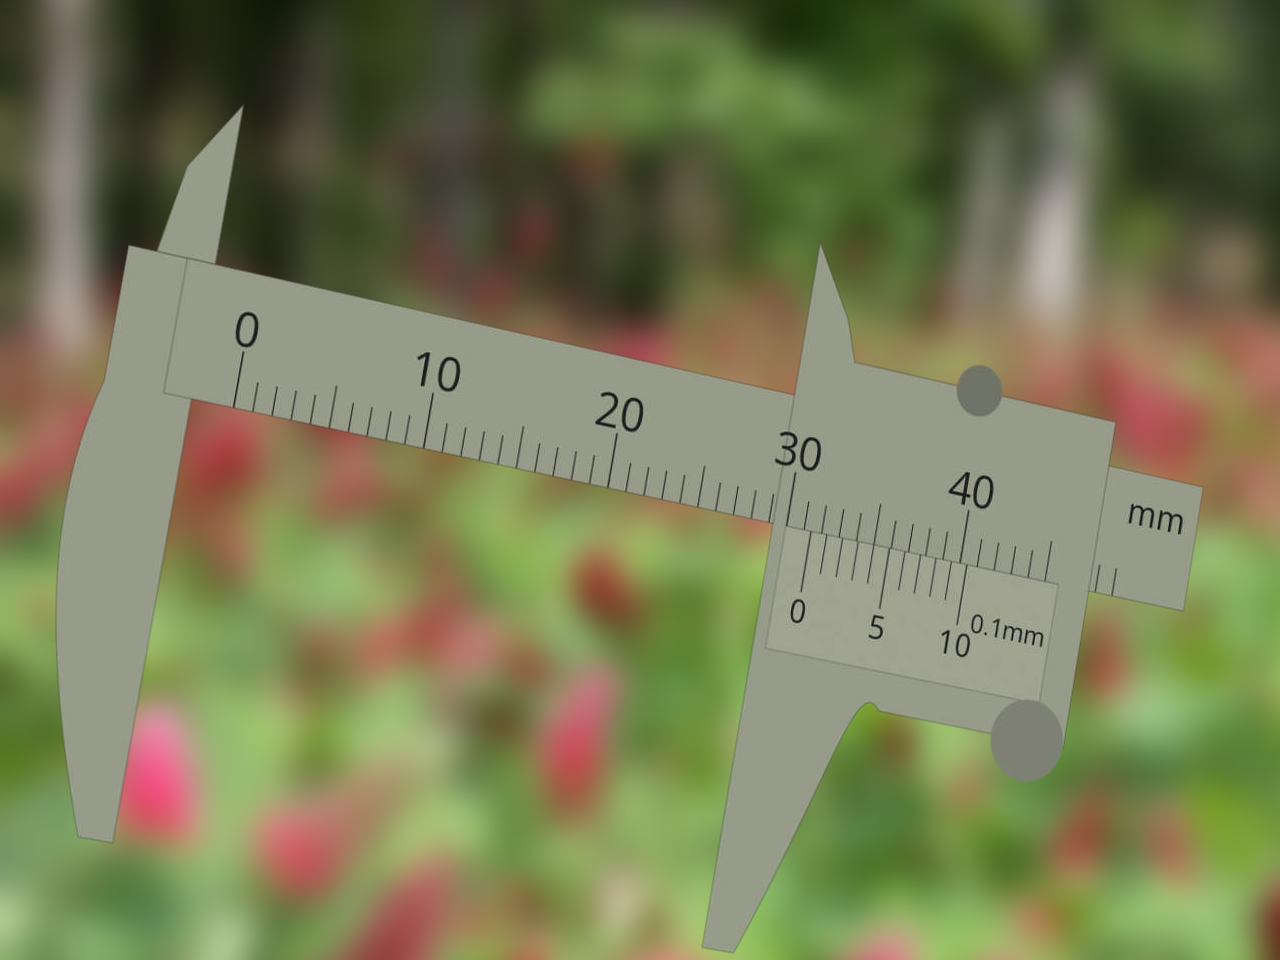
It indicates 31.4 mm
